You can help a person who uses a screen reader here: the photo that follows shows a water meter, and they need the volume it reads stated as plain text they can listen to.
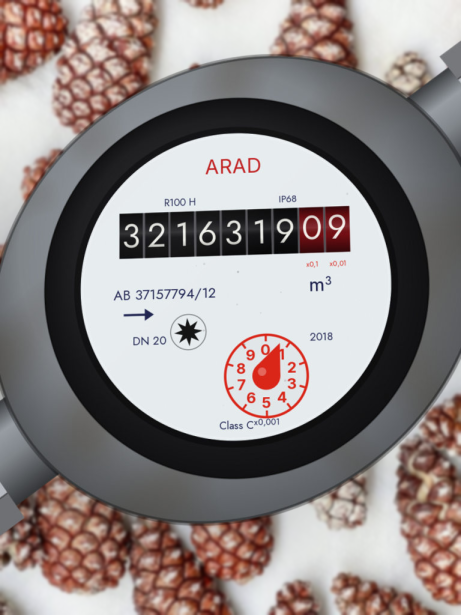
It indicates 3216319.090 m³
